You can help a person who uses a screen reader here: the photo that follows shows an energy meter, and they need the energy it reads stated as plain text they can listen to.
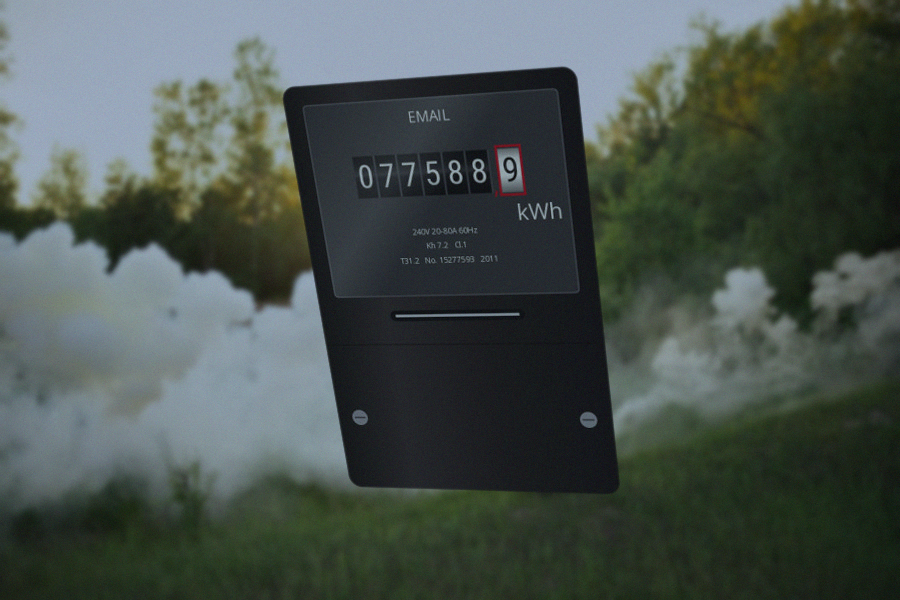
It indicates 77588.9 kWh
